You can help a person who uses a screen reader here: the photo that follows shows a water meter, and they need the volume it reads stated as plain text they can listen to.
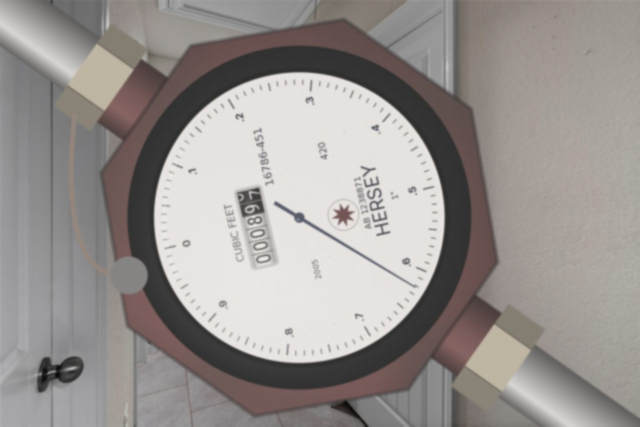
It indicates 896.62 ft³
